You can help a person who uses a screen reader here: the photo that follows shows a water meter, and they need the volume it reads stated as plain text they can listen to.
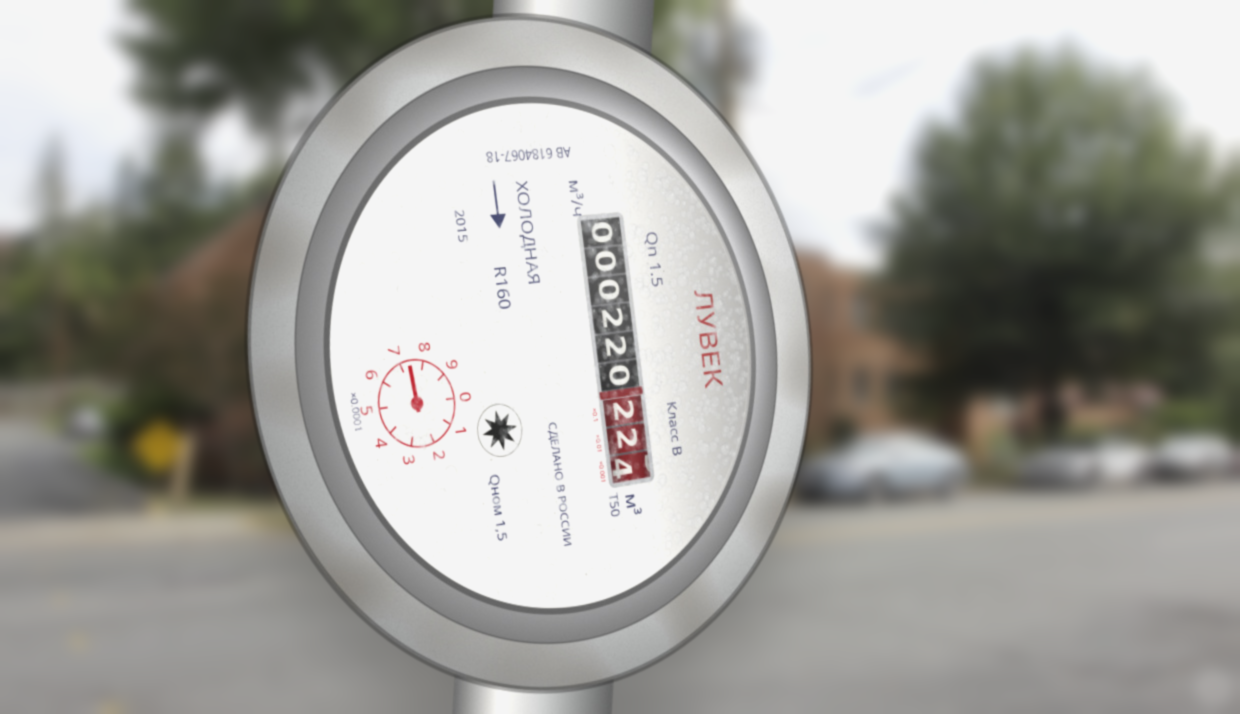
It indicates 220.2237 m³
